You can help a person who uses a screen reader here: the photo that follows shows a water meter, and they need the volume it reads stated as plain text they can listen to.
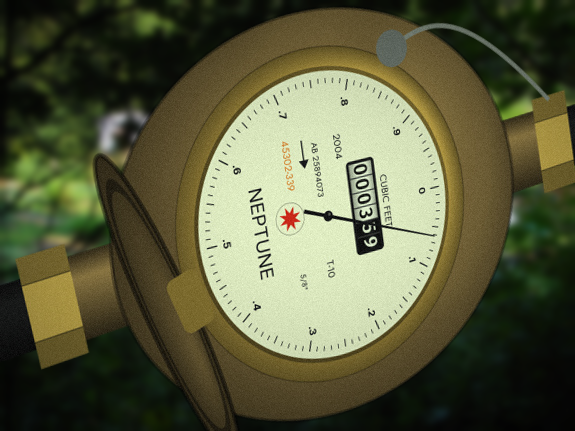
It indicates 359.06 ft³
